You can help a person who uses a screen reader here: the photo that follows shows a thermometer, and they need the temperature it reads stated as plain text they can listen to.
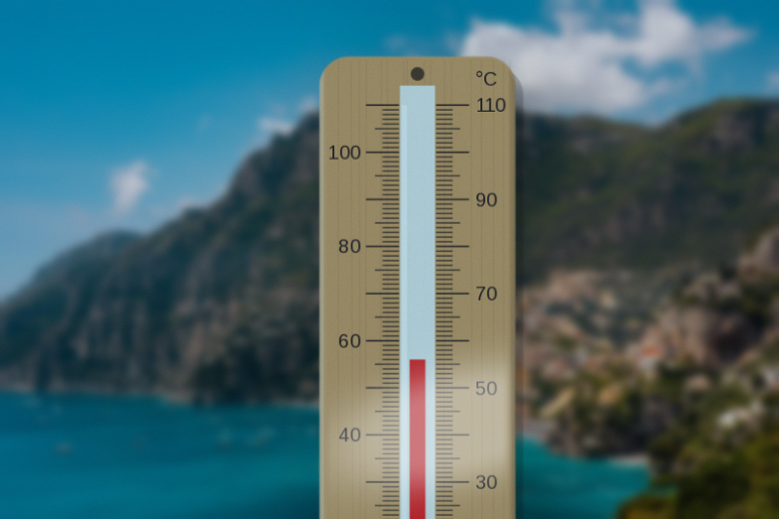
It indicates 56 °C
